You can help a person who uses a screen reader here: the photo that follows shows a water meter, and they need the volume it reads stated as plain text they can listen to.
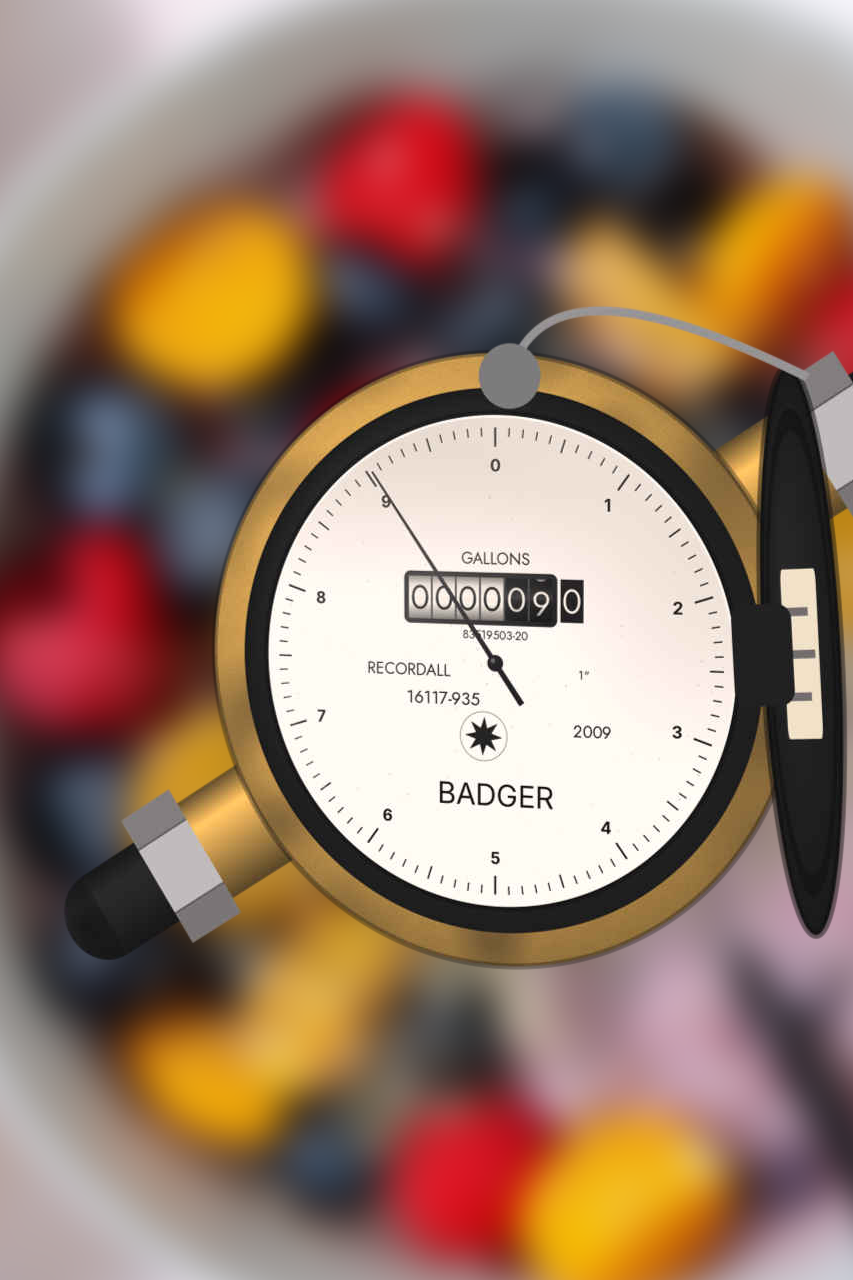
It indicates 89.0 gal
